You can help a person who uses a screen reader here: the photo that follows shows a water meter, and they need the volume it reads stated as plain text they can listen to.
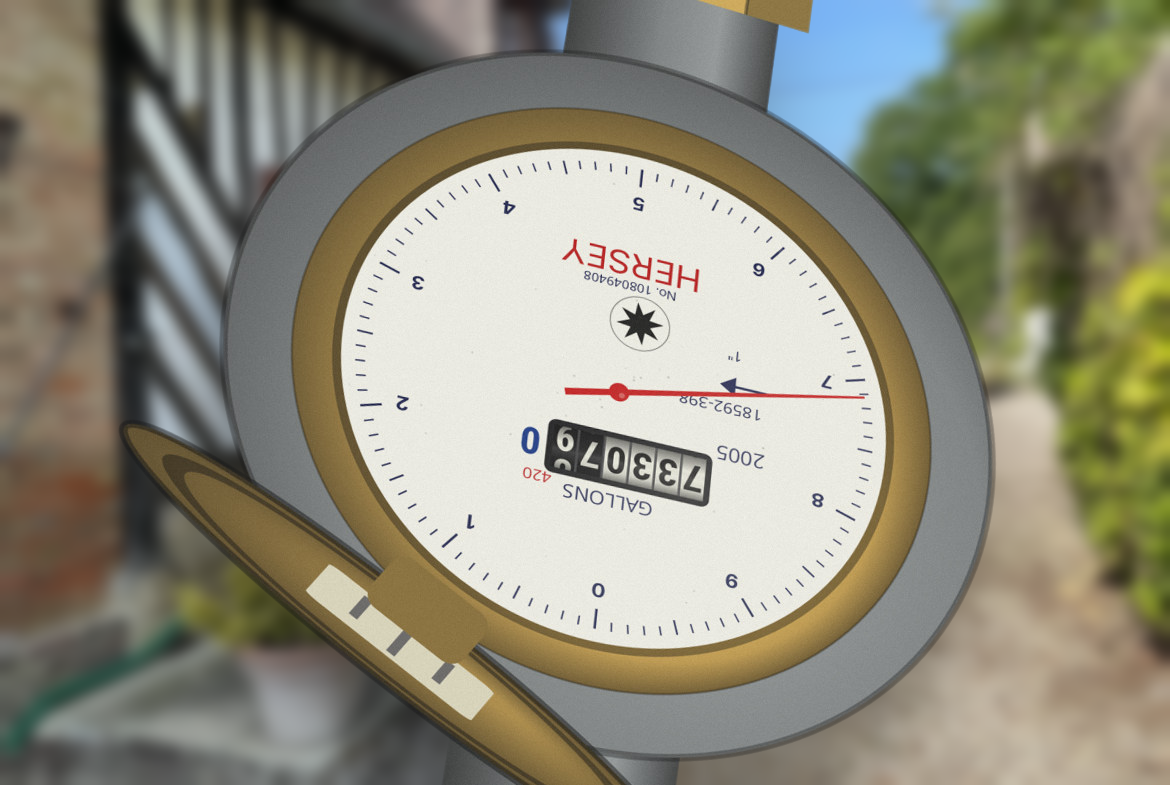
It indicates 7330787.1 gal
